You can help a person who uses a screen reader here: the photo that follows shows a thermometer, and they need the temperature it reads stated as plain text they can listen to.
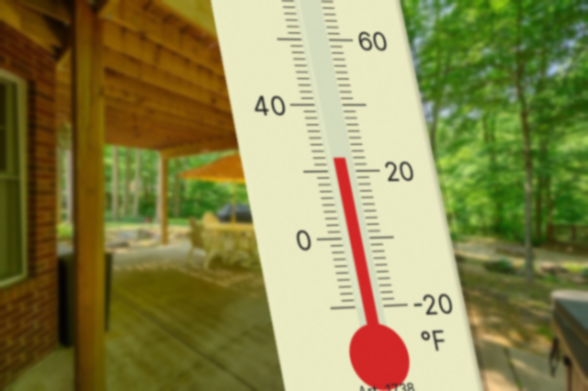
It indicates 24 °F
